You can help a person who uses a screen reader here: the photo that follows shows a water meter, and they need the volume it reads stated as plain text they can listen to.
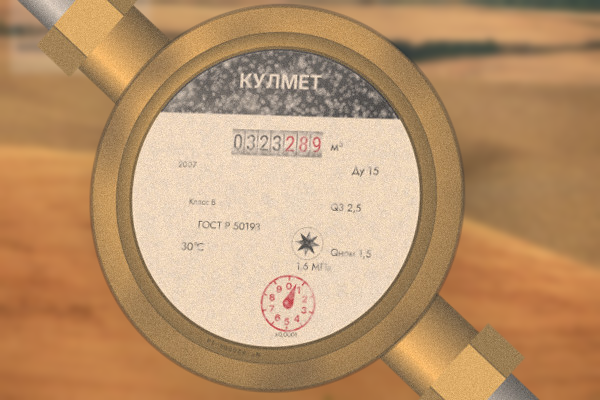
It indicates 323.2890 m³
